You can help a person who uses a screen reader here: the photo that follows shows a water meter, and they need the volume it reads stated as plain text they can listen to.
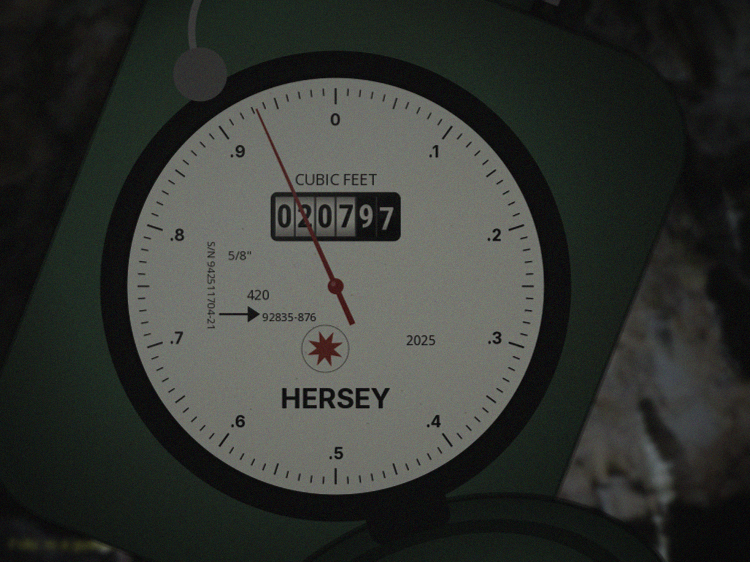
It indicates 20796.93 ft³
